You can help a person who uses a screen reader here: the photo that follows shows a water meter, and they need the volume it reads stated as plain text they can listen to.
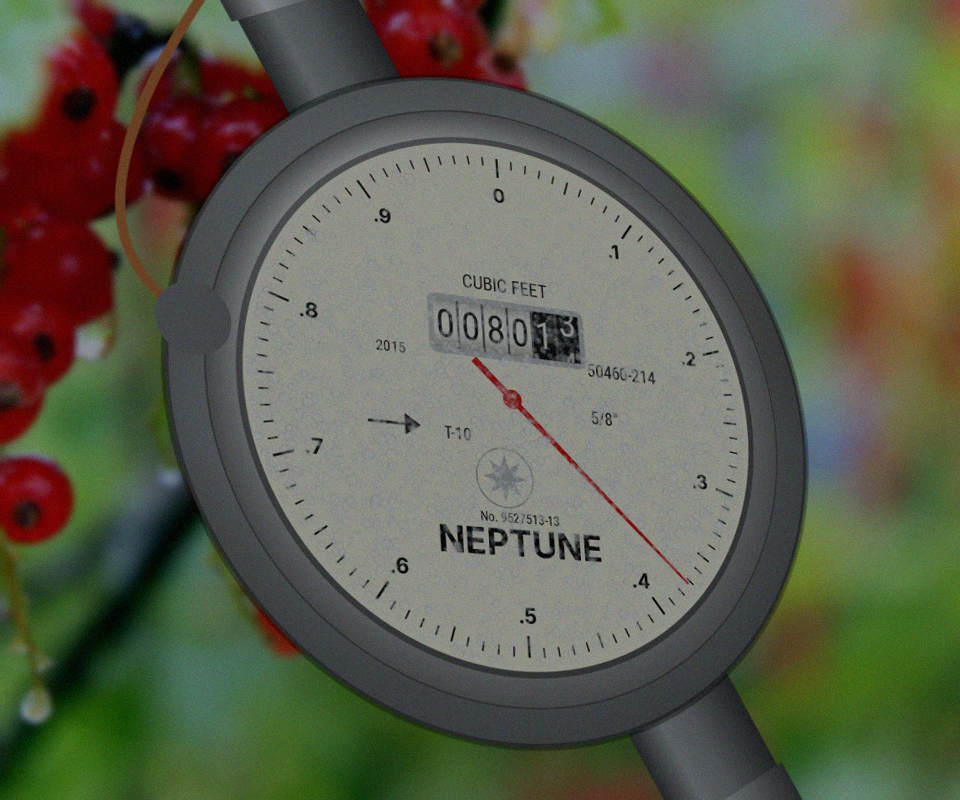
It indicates 8013.37 ft³
